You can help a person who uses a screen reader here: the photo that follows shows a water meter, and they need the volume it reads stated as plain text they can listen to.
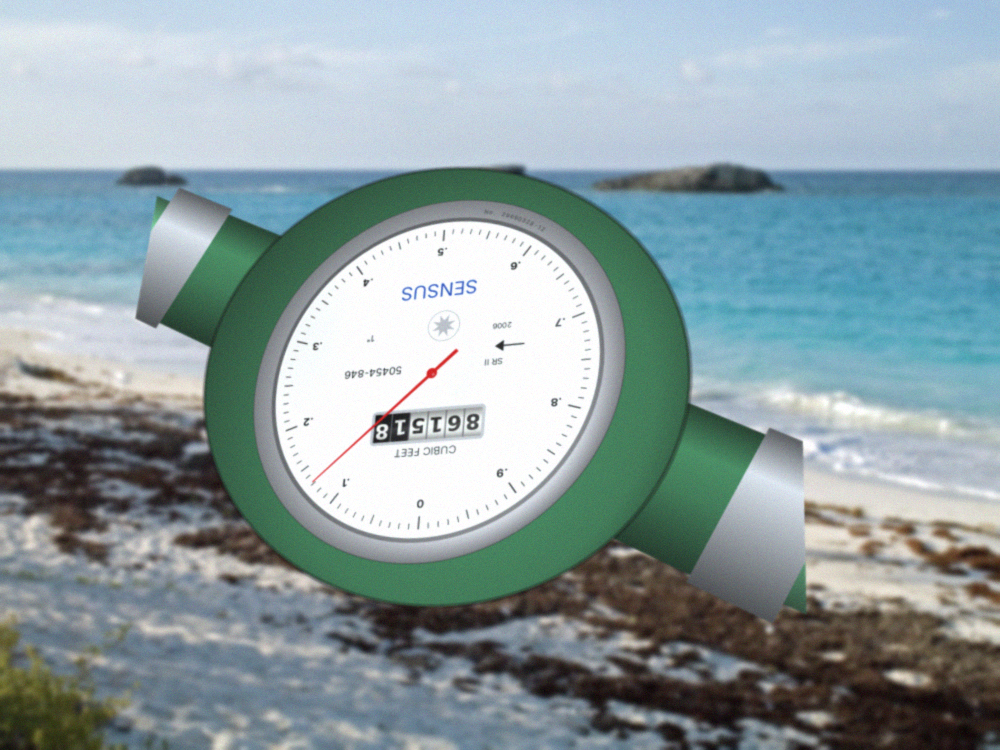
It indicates 861518.13 ft³
